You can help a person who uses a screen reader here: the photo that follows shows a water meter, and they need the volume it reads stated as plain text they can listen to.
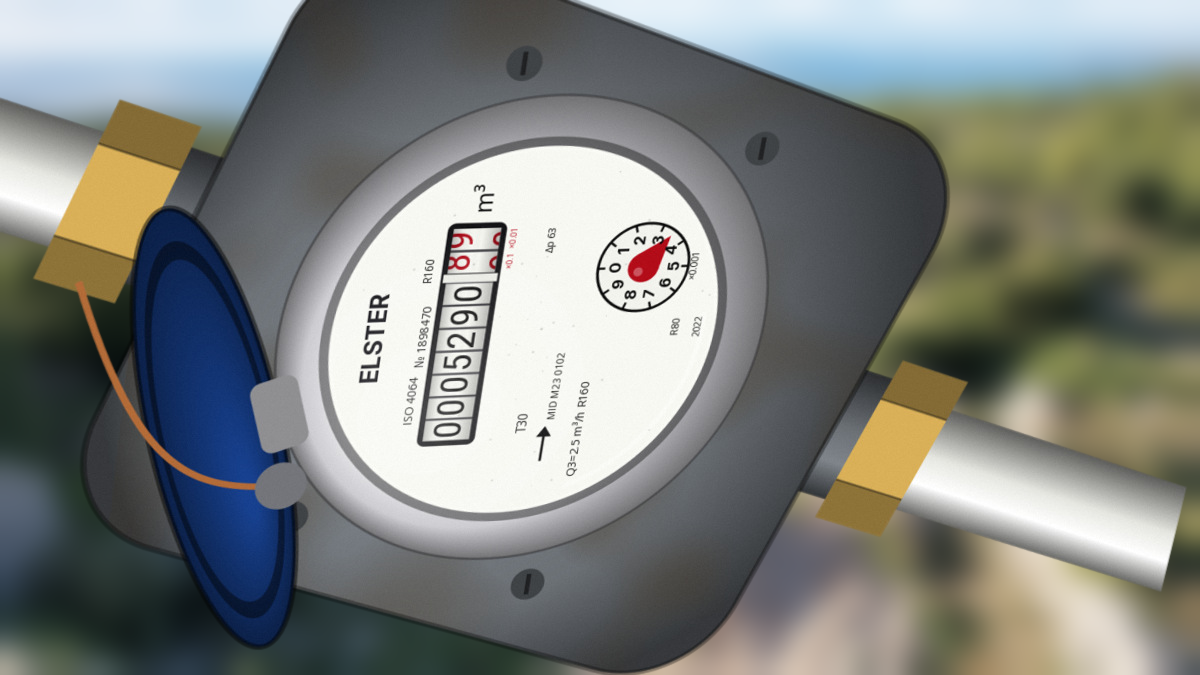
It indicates 5290.893 m³
